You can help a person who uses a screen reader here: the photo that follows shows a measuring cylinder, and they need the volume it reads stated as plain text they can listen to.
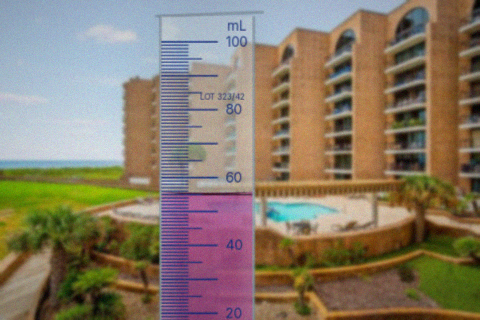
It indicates 55 mL
